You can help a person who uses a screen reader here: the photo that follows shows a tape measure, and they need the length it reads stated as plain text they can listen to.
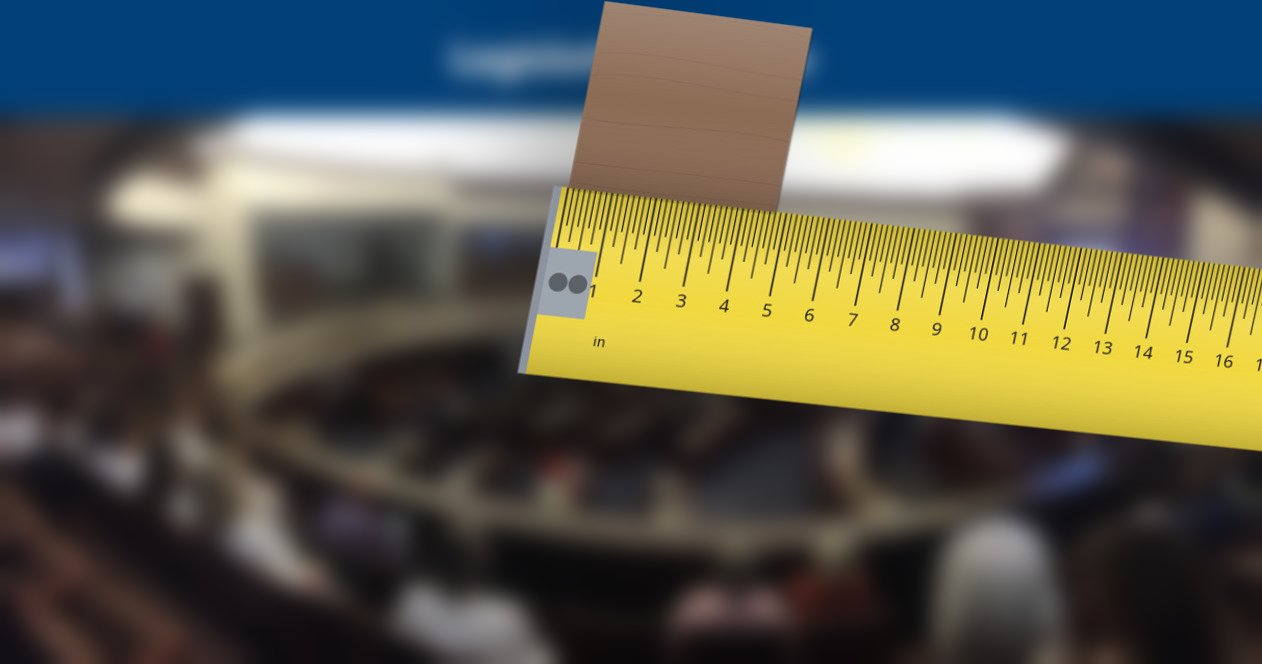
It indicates 4.75 in
